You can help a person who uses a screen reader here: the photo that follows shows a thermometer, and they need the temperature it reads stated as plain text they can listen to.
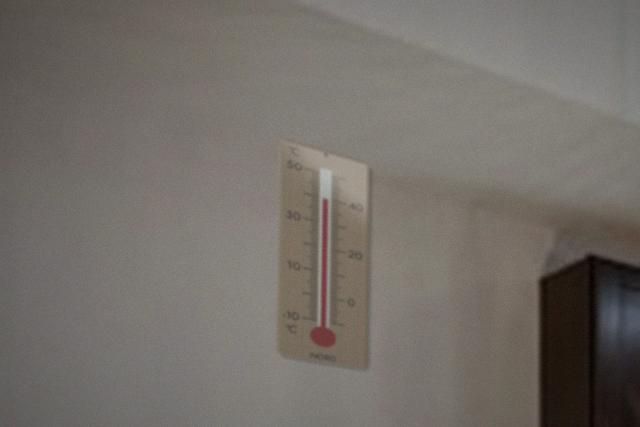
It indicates 40 °C
